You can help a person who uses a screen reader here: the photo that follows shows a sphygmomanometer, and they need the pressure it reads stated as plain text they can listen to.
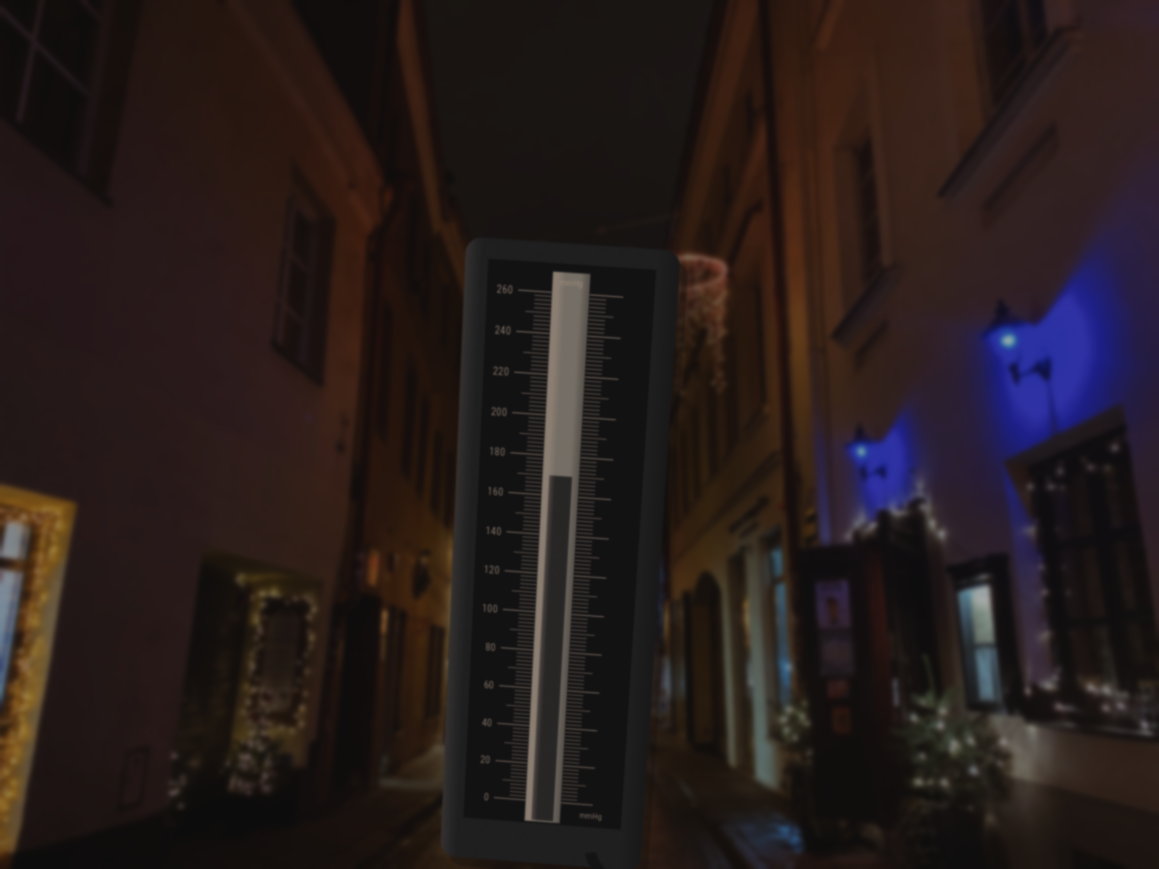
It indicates 170 mmHg
